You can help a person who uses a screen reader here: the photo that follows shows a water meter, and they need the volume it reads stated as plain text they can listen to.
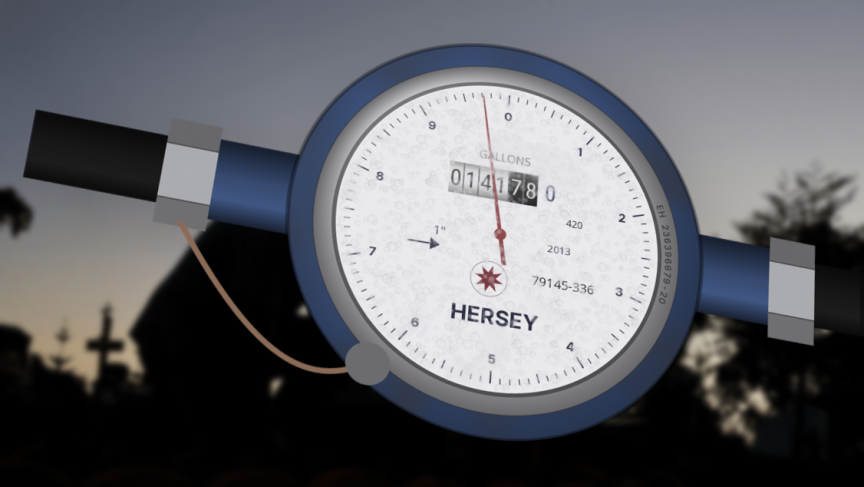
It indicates 141779.7 gal
